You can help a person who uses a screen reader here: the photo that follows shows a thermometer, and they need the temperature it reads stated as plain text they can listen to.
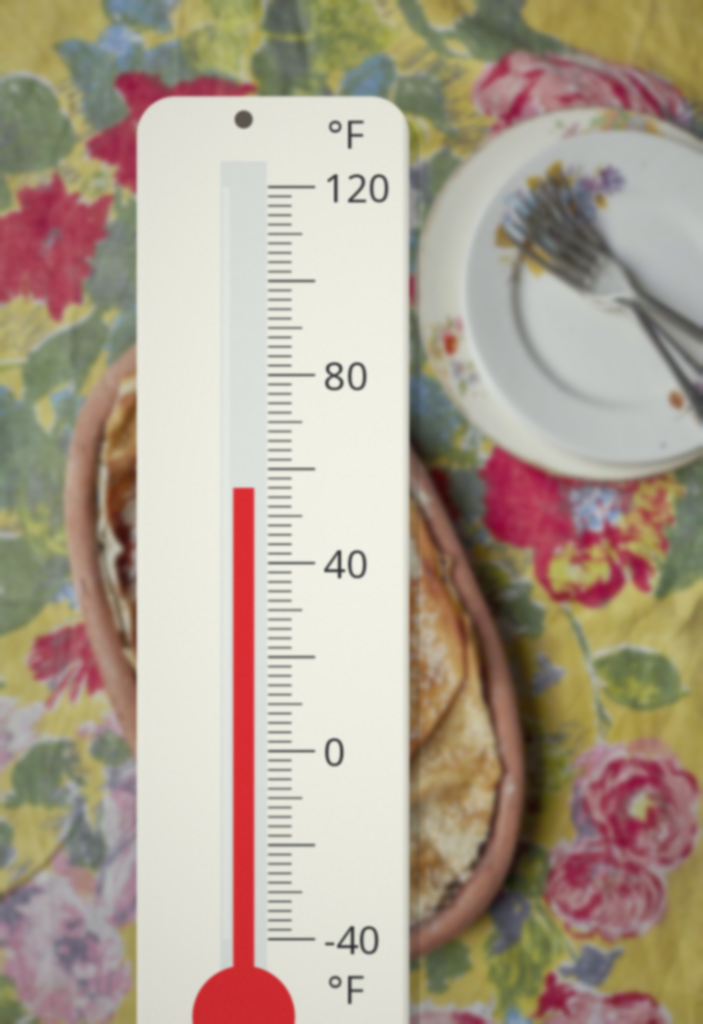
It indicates 56 °F
